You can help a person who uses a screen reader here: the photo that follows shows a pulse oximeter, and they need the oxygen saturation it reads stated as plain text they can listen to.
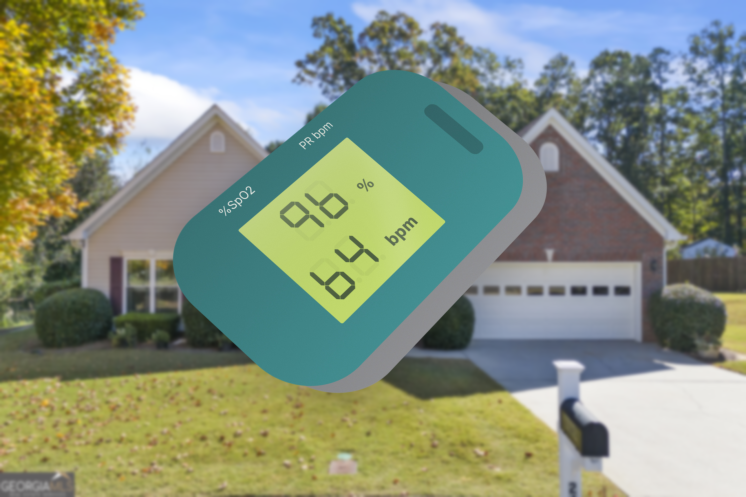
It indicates 96 %
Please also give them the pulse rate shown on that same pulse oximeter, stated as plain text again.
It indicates 64 bpm
